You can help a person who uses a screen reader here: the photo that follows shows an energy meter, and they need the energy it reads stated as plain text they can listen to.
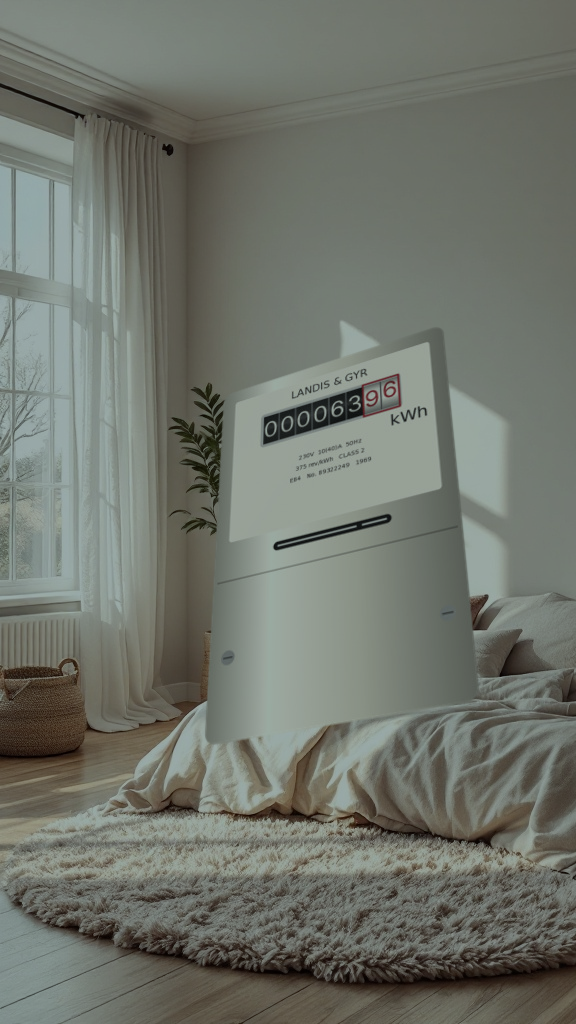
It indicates 63.96 kWh
